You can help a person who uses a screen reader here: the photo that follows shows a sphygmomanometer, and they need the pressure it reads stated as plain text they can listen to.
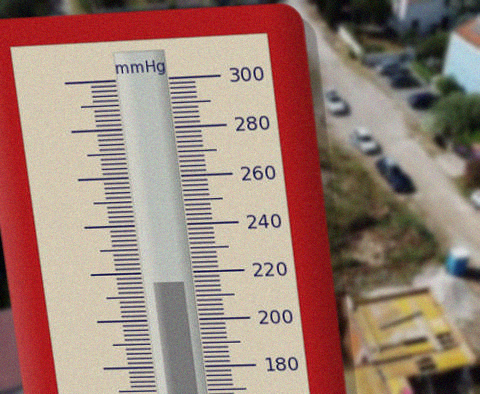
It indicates 216 mmHg
